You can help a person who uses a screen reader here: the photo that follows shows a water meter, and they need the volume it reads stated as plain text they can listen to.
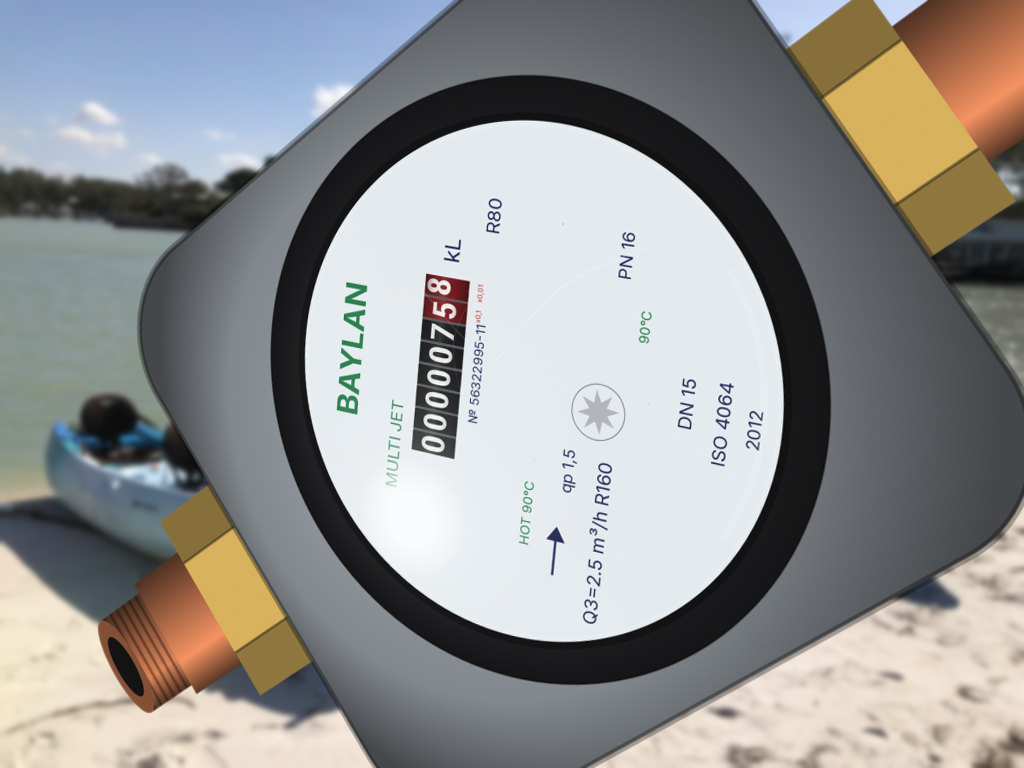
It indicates 7.58 kL
